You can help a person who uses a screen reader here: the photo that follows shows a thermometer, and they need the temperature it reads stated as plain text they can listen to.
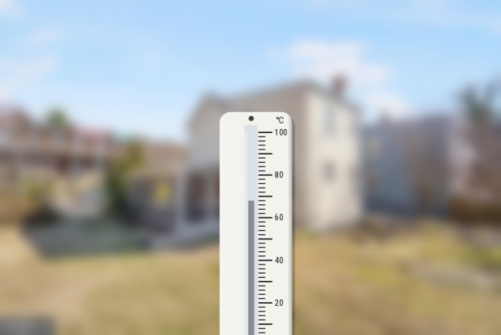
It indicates 68 °C
